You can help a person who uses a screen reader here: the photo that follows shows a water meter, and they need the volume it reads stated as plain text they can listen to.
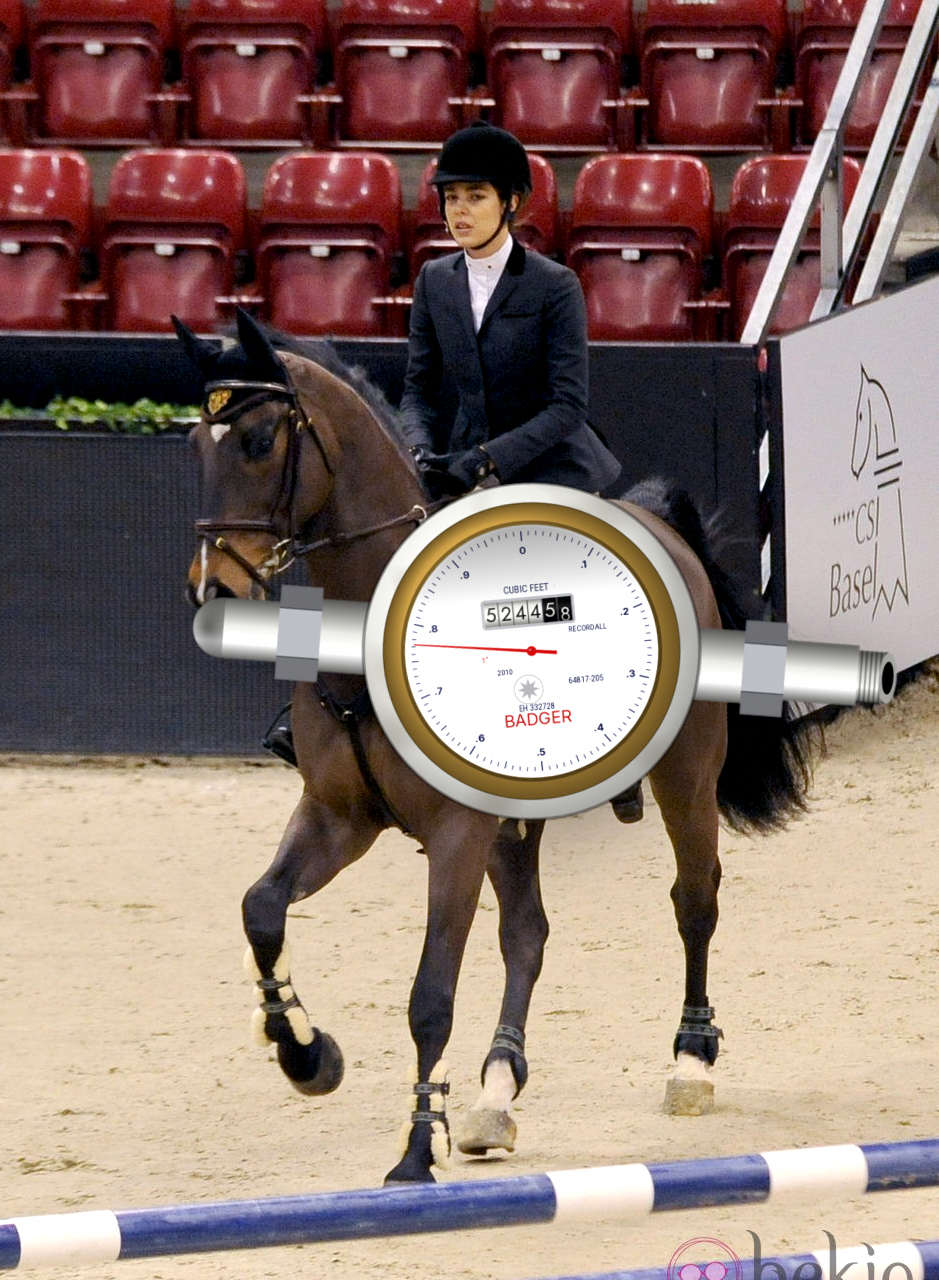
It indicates 524457.77 ft³
